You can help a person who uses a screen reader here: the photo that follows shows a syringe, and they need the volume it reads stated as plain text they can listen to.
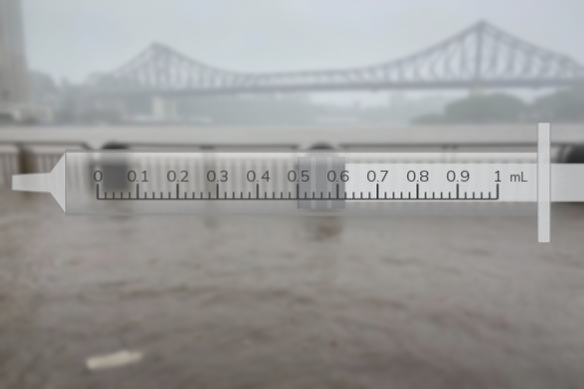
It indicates 0.5 mL
